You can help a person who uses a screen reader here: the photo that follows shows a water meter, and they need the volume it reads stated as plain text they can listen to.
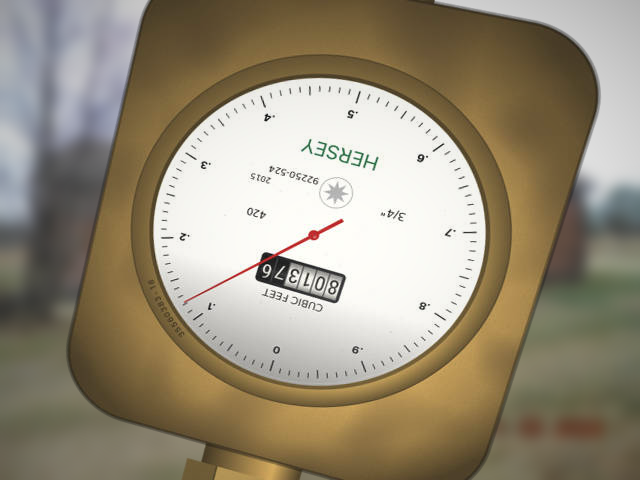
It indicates 801376.12 ft³
